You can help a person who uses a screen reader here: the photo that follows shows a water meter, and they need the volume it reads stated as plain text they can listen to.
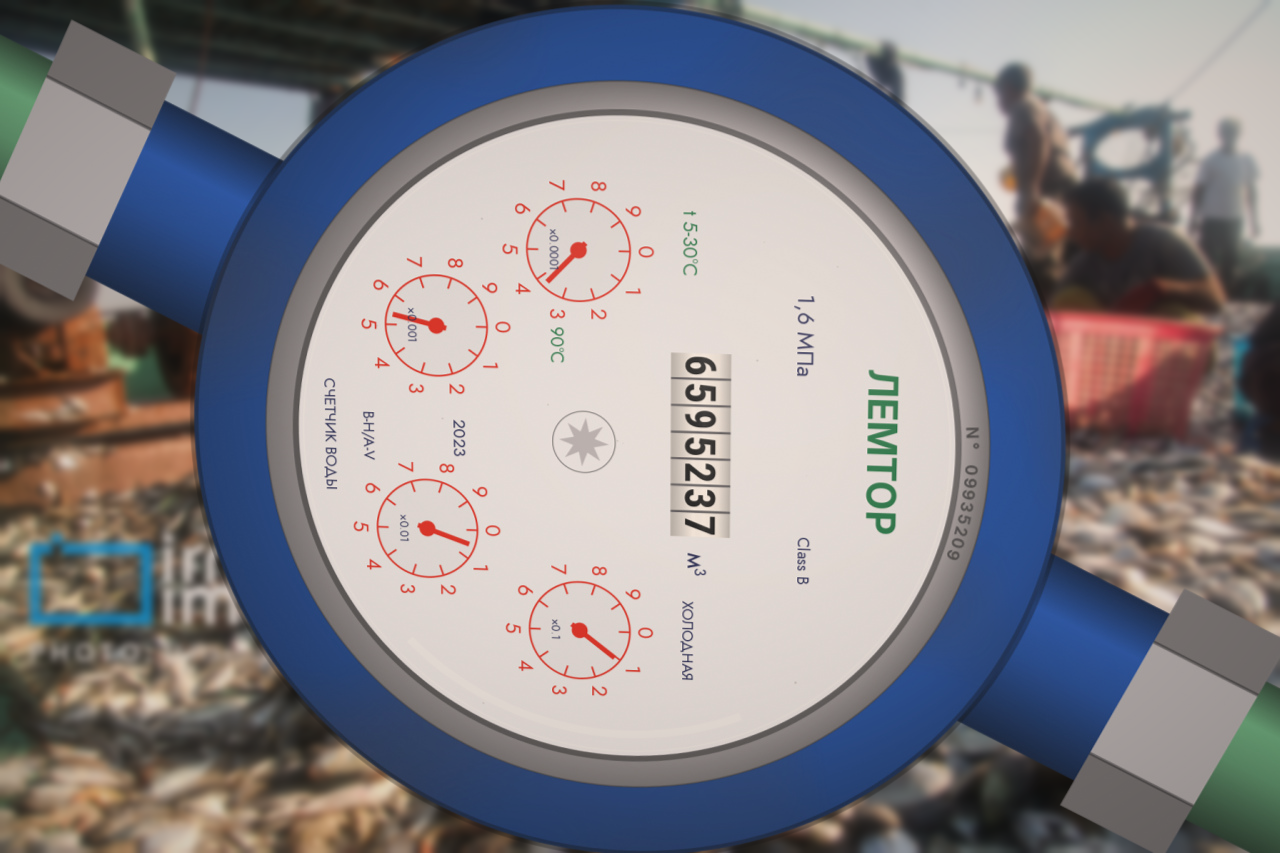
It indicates 6595237.1053 m³
